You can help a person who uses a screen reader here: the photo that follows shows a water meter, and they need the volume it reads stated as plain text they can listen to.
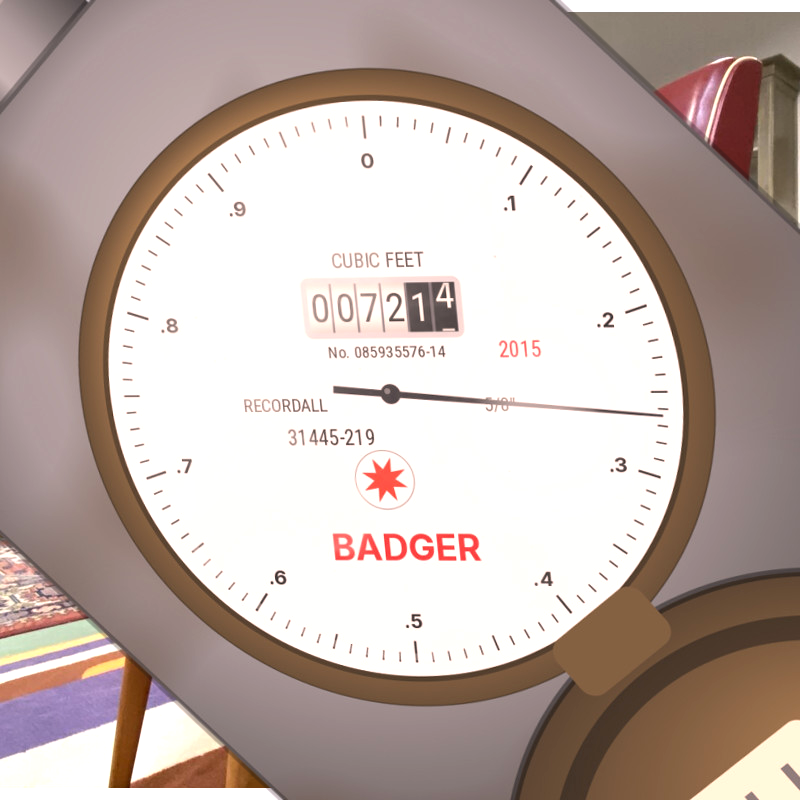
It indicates 7214.26 ft³
